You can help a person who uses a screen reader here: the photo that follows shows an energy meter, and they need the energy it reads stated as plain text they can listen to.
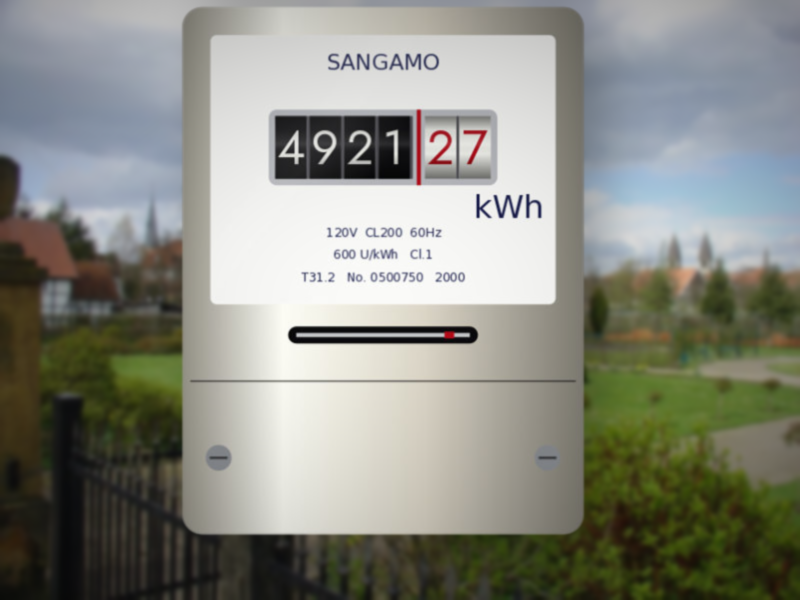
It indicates 4921.27 kWh
